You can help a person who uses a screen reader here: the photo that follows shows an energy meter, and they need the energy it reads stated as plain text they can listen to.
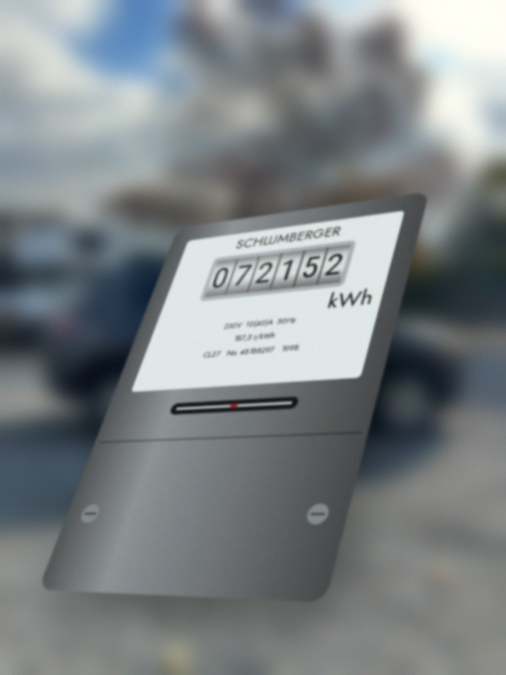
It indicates 72152 kWh
